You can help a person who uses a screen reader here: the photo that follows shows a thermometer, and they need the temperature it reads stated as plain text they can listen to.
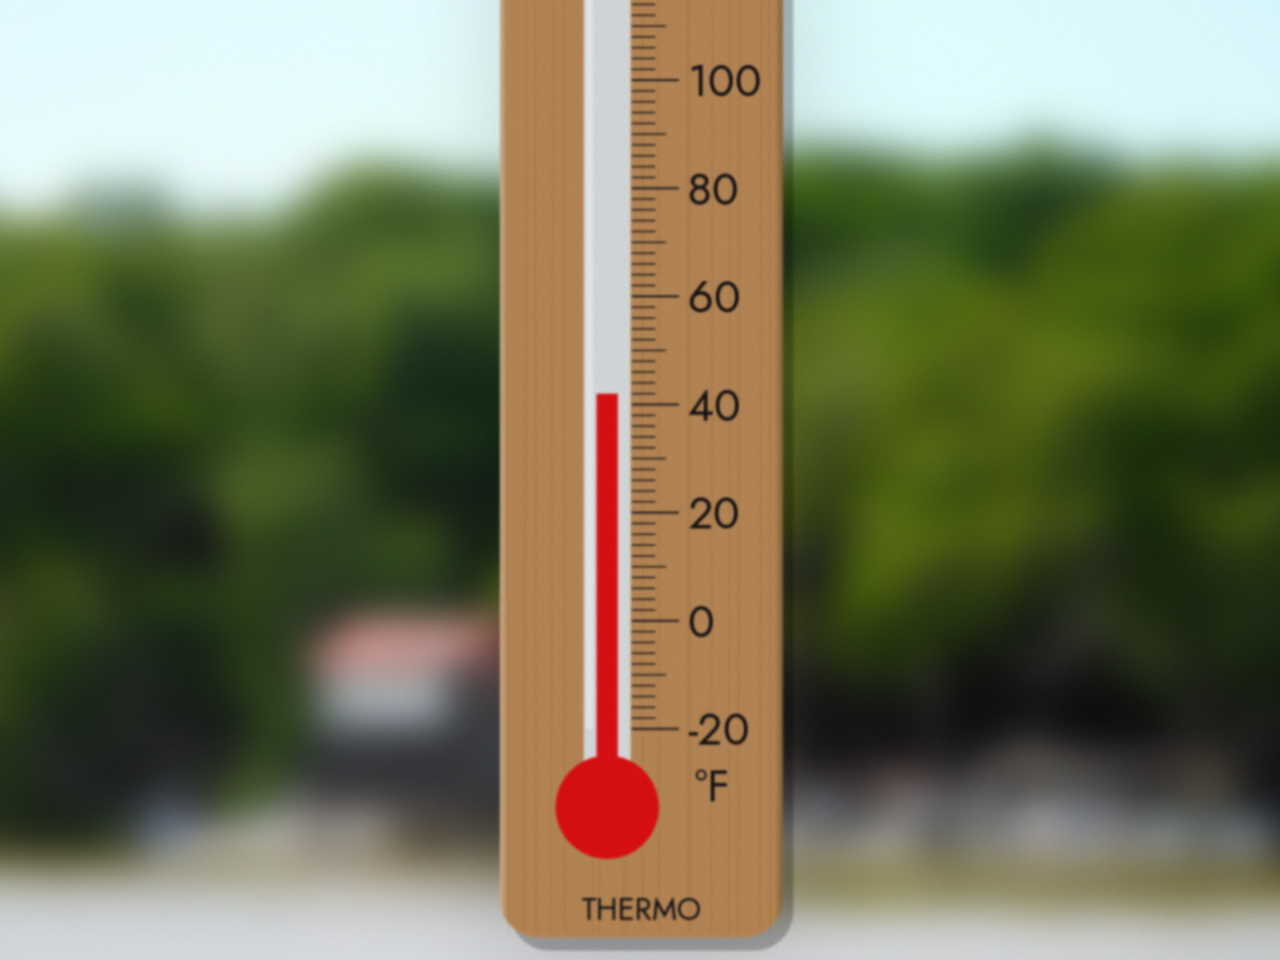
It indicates 42 °F
